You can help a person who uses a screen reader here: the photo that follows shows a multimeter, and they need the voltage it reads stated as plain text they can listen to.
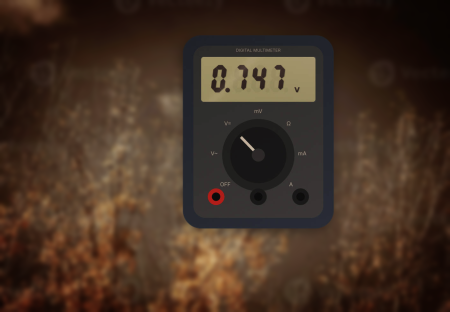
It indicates 0.747 V
